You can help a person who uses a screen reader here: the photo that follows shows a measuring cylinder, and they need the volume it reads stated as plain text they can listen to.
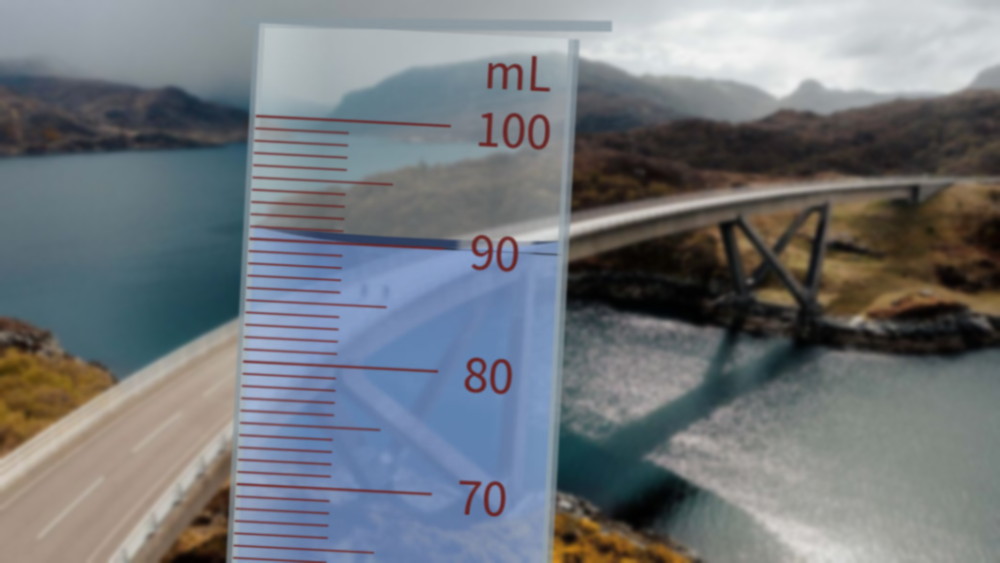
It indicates 90 mL
